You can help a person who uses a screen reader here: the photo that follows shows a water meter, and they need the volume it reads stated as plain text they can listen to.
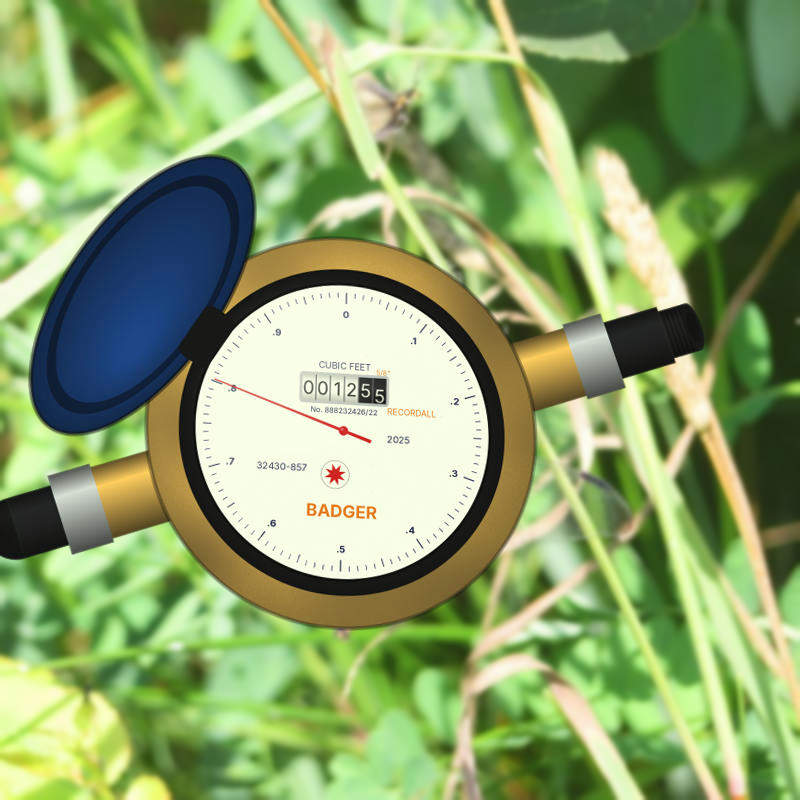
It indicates 1254.80 ft³
